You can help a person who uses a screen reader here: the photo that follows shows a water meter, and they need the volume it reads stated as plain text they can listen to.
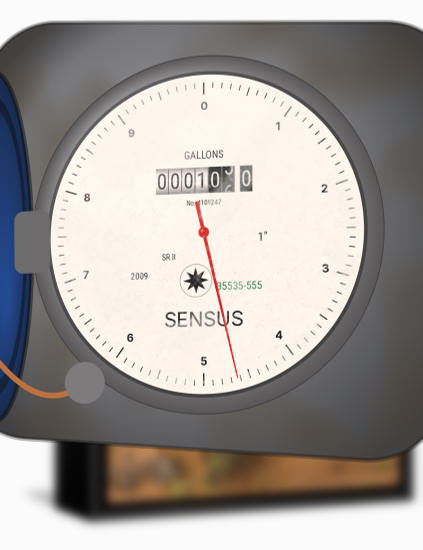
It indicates 1054.6 gal
